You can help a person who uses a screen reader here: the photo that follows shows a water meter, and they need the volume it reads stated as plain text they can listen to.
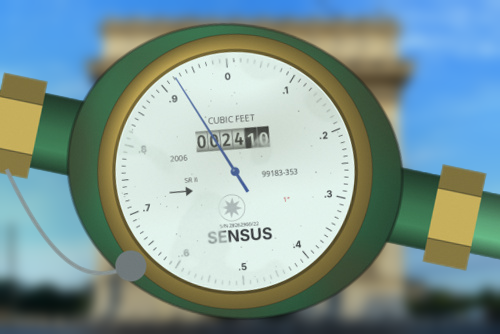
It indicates 2409.92 ft³
